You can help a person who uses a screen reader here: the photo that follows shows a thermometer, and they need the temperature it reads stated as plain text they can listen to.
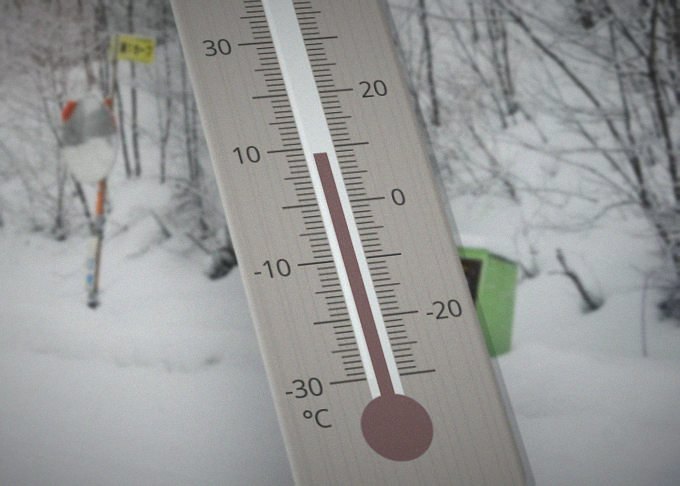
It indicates 9 °C
